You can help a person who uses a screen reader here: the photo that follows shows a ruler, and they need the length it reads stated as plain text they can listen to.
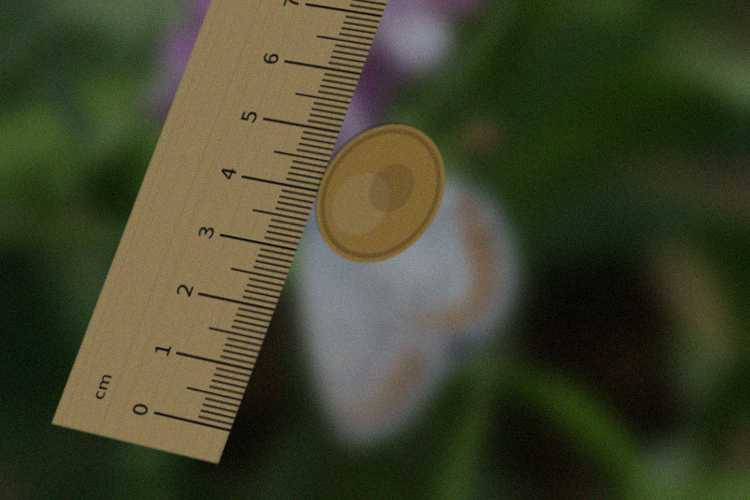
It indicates 2.3 cm
